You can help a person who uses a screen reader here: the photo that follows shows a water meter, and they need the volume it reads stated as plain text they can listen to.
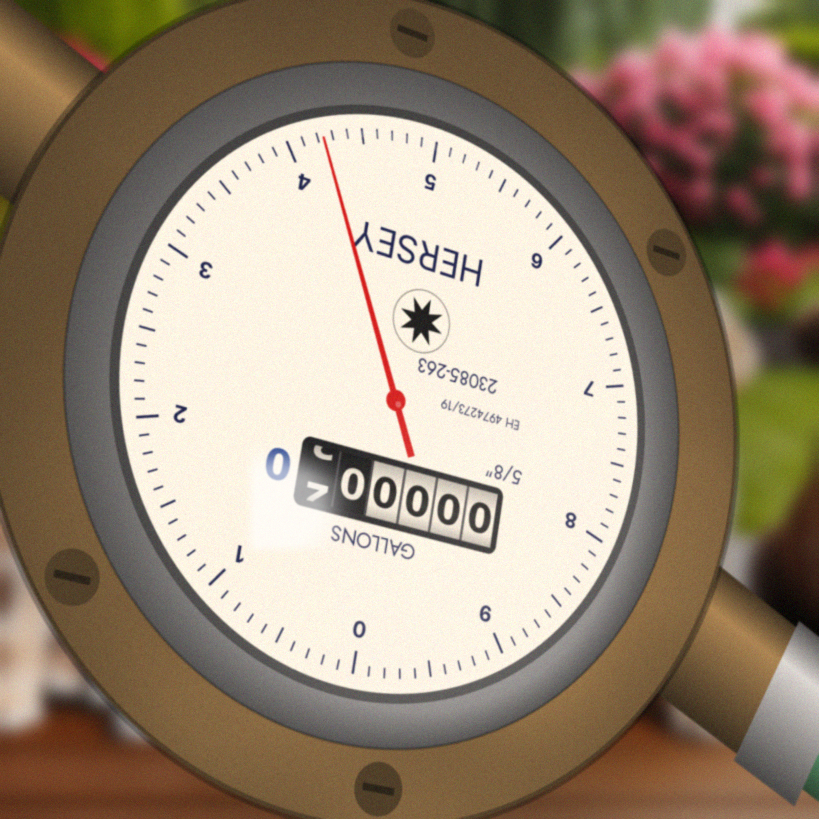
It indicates 24.2 gal
